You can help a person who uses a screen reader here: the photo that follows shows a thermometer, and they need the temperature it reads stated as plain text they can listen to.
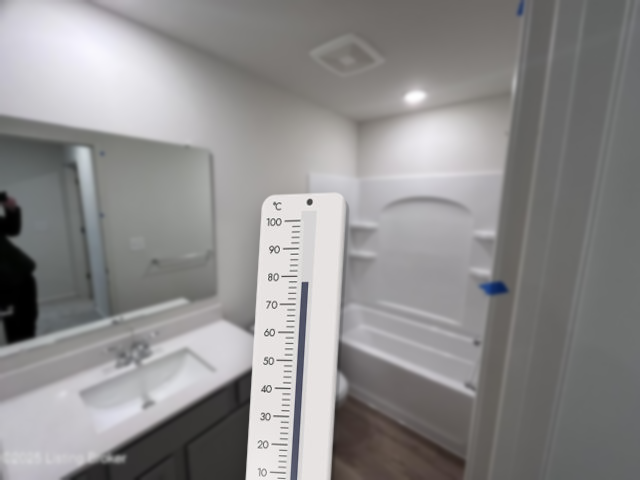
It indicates 78 °C
